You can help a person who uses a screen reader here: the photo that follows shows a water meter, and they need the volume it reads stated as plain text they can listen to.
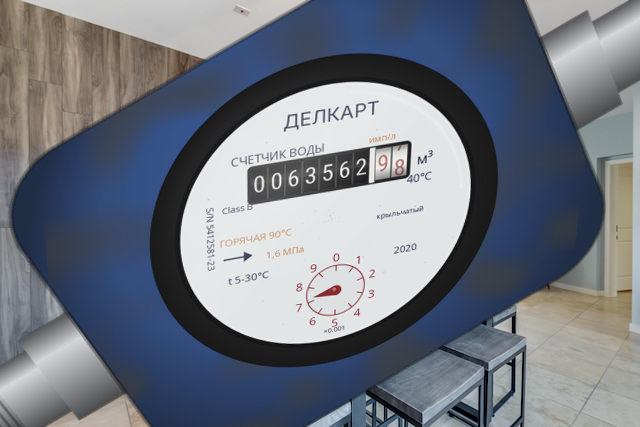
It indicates 63562.977 m³
